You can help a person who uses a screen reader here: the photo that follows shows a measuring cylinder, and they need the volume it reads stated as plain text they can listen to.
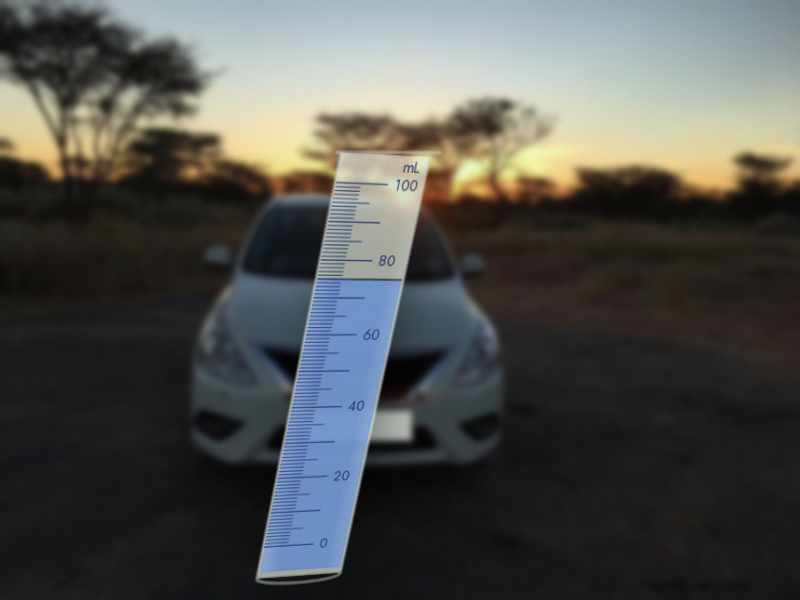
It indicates 75 mL
